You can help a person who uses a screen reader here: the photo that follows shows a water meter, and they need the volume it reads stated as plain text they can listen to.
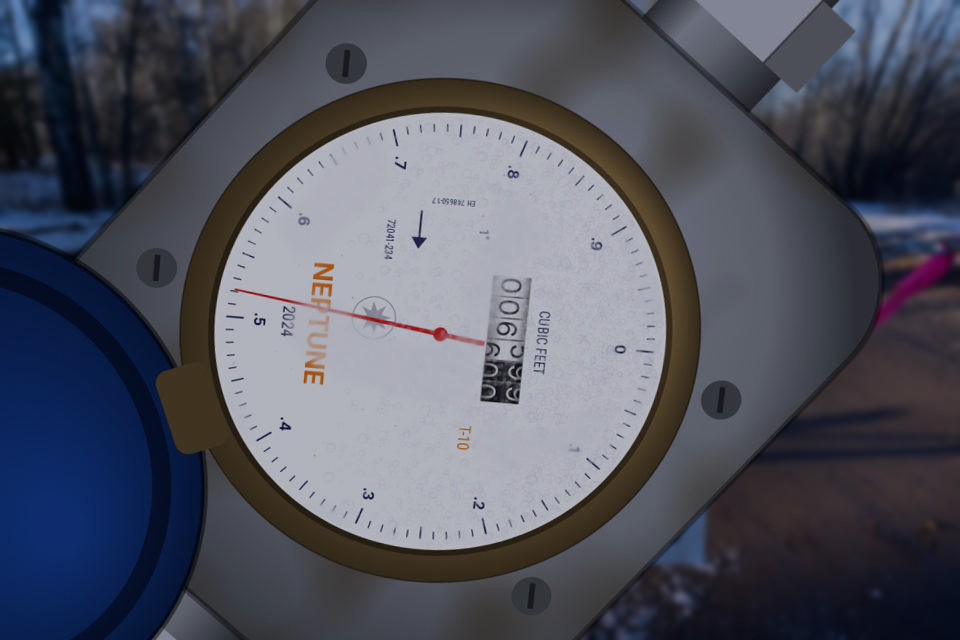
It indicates 6599.52 ft³
